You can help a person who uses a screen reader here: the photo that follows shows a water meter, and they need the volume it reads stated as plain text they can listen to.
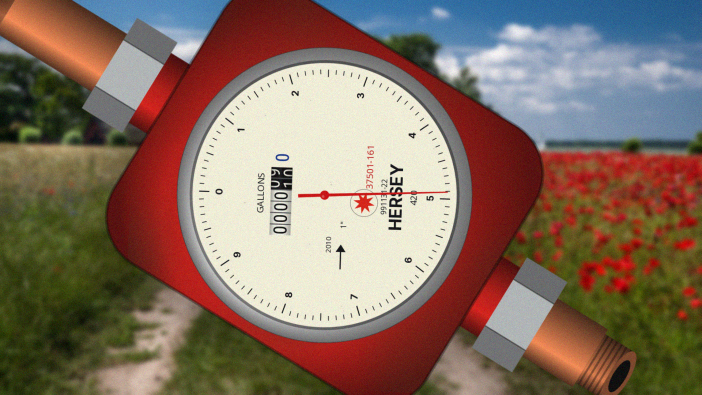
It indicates 94.9 gal
